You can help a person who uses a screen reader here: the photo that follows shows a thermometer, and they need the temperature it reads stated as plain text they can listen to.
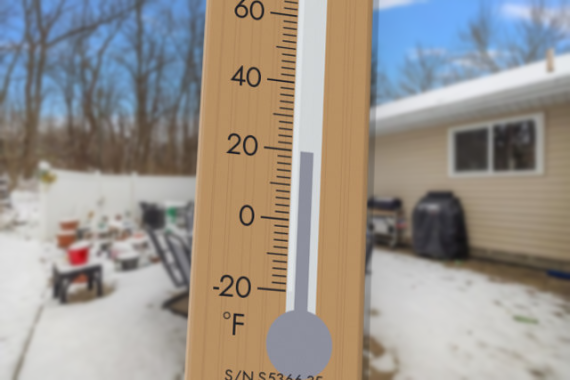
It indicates 20 °F
